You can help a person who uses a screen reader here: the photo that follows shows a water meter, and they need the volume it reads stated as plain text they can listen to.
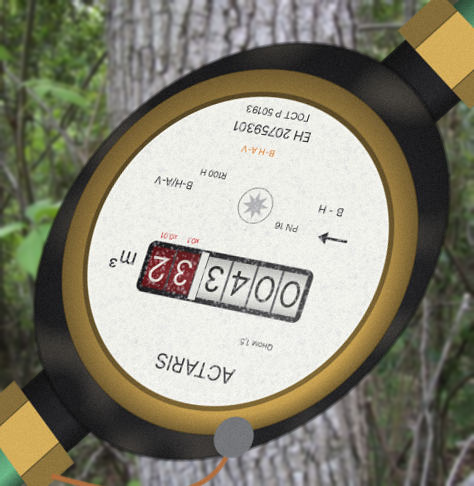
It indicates 43.32 m³
